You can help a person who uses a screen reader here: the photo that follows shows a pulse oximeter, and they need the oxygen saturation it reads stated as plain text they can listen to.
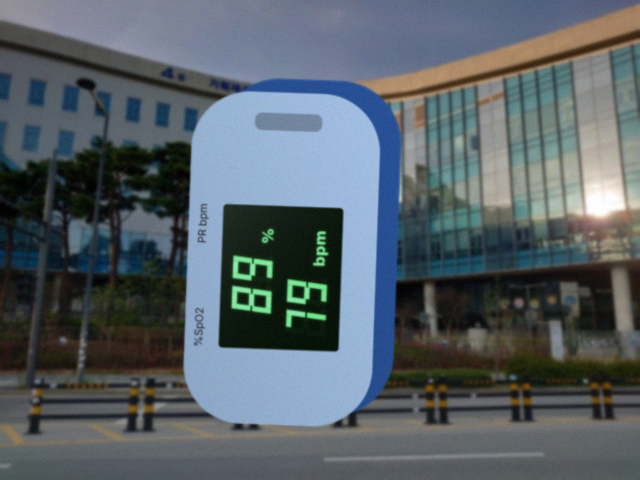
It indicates 89 %
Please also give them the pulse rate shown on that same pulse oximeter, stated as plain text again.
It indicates 79 bpm
